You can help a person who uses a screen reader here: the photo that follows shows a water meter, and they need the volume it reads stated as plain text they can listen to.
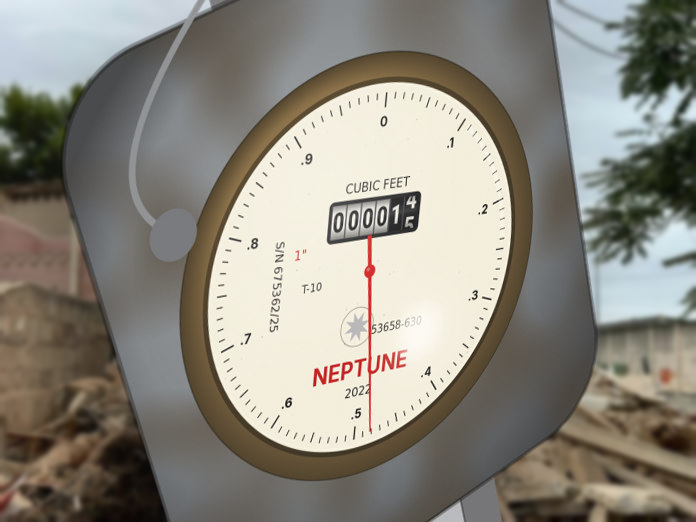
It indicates 14.48 ft³
